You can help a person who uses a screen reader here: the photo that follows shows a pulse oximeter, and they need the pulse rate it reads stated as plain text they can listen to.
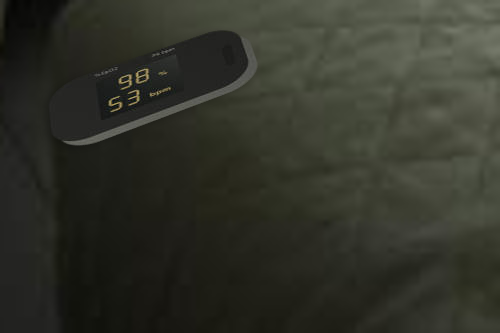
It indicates 53 bpm
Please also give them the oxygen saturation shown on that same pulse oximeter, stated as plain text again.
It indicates 98 %
